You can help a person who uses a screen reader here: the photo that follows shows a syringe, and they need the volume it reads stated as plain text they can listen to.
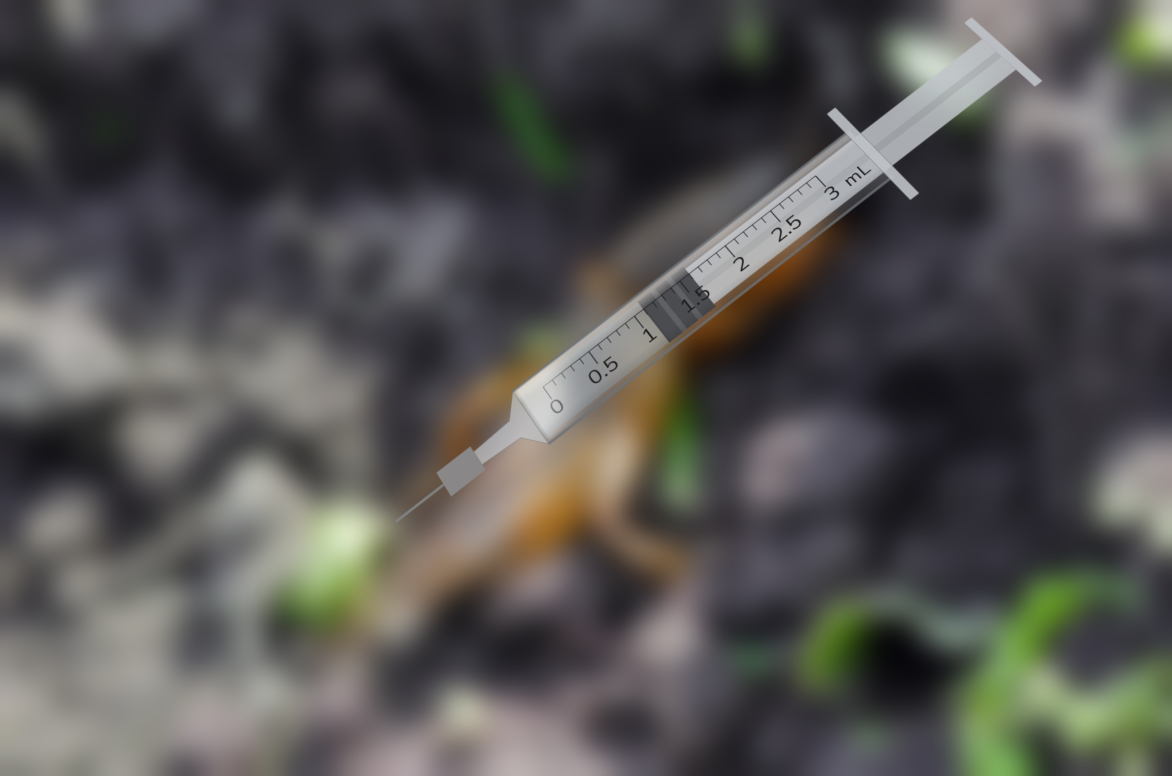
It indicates 1.1 mL
